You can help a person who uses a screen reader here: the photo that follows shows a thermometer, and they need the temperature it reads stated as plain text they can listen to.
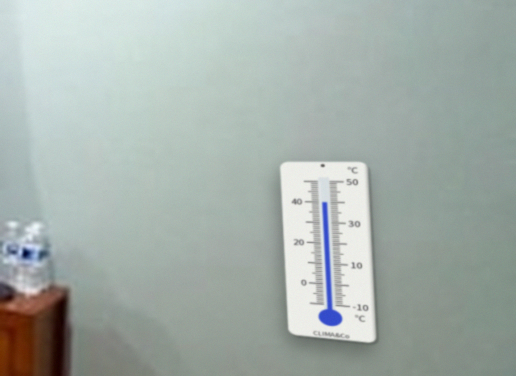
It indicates 40 °C
